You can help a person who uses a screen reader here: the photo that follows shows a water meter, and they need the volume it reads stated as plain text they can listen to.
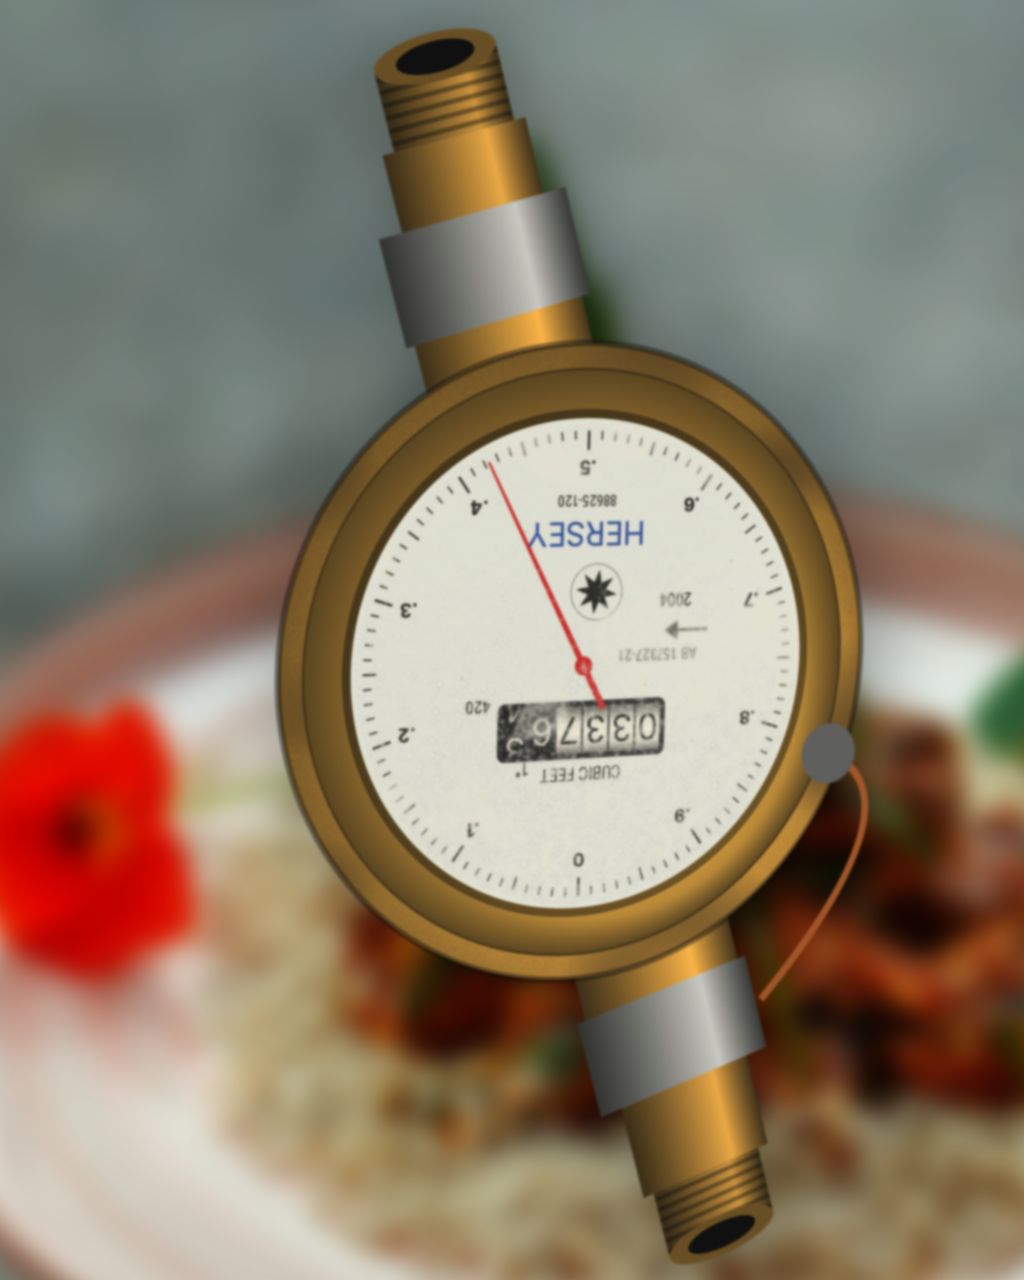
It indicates 33763.42 ft³
